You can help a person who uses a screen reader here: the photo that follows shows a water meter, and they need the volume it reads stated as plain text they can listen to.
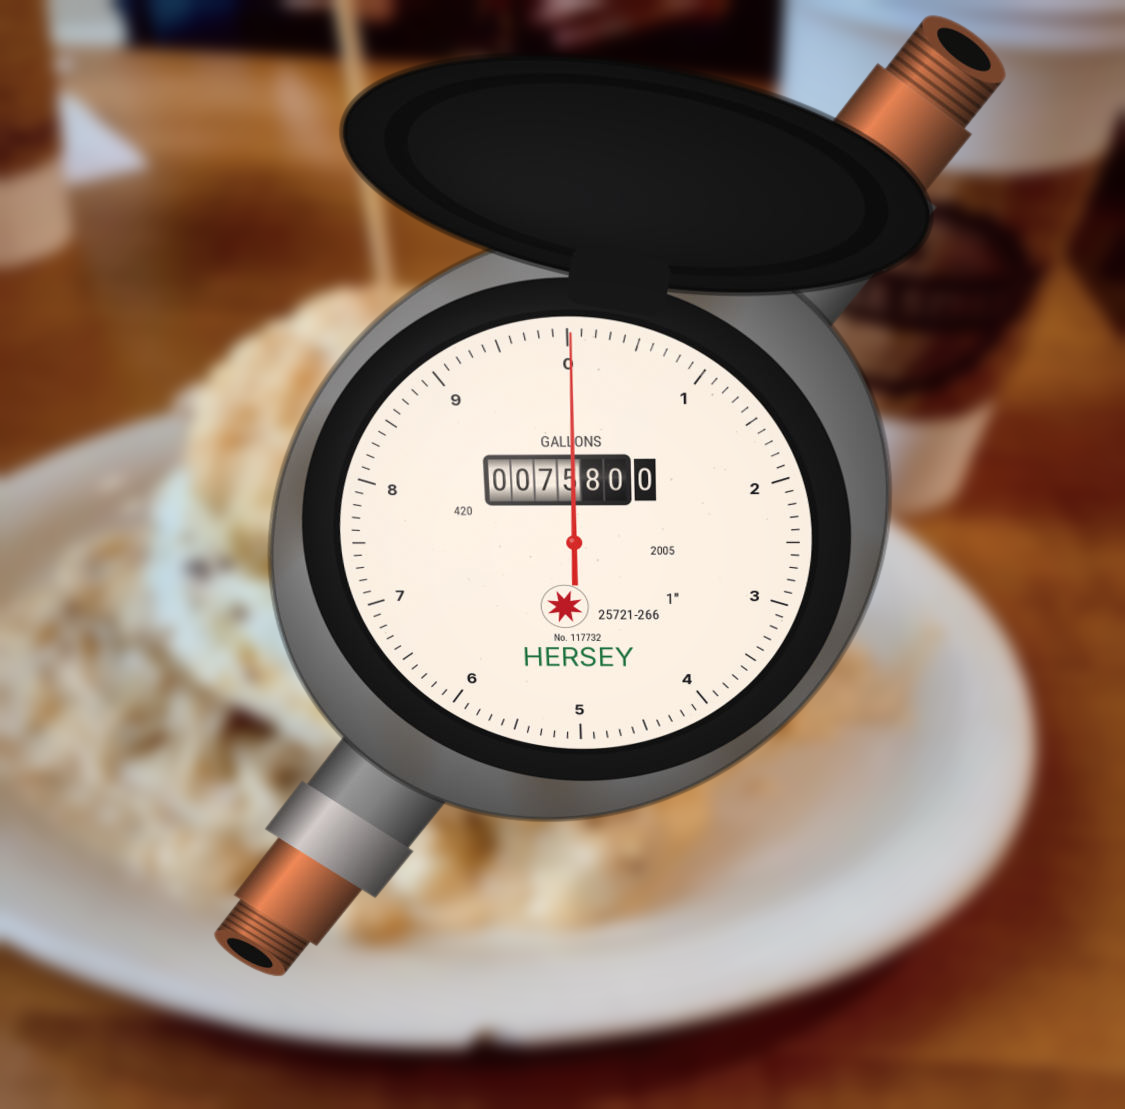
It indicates 75800.0 gal
